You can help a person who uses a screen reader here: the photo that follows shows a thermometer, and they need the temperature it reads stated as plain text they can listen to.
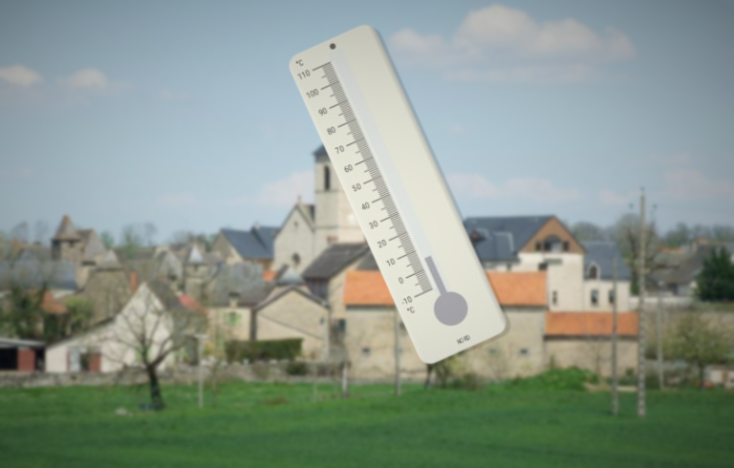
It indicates 5 °C
